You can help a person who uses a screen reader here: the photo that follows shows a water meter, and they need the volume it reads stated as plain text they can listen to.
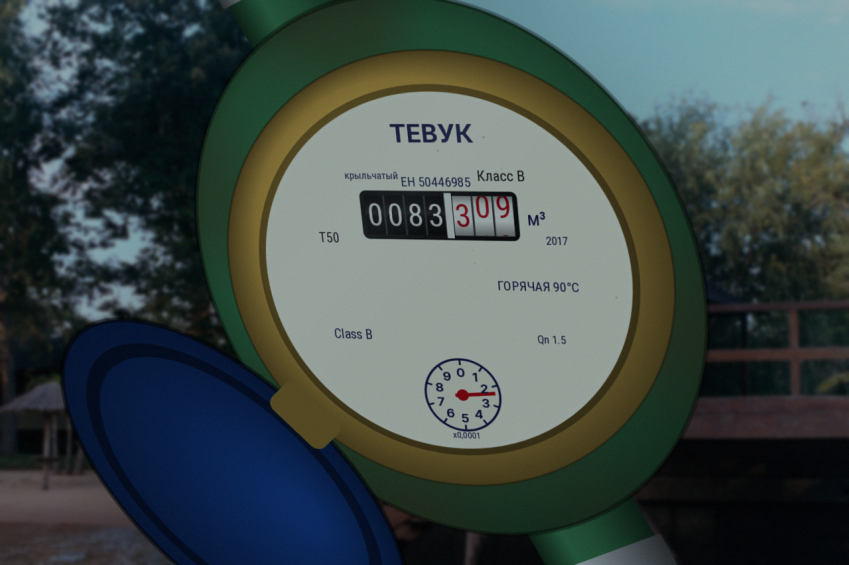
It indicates 83.3092 m³
